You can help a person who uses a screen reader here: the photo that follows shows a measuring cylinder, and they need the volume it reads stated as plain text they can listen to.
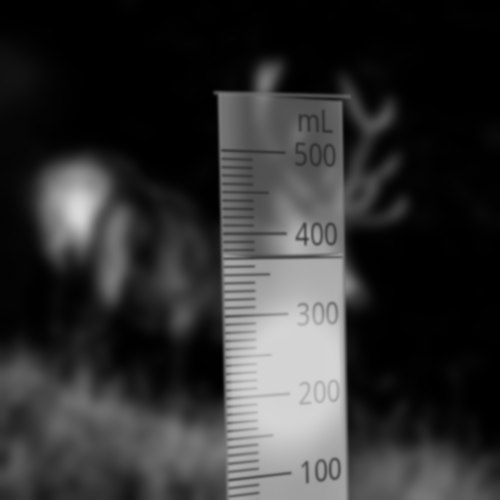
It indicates 370 mL
